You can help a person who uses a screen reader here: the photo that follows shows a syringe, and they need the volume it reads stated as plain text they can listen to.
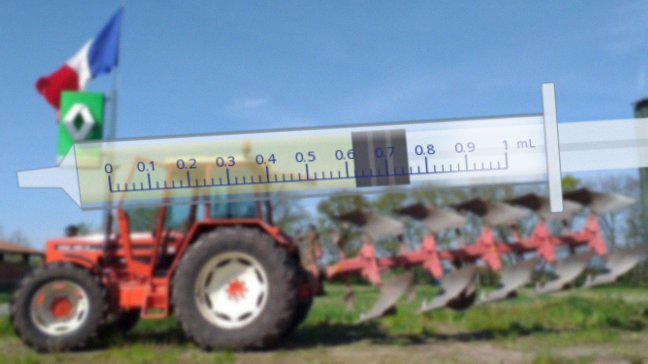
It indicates 0.62 mL
